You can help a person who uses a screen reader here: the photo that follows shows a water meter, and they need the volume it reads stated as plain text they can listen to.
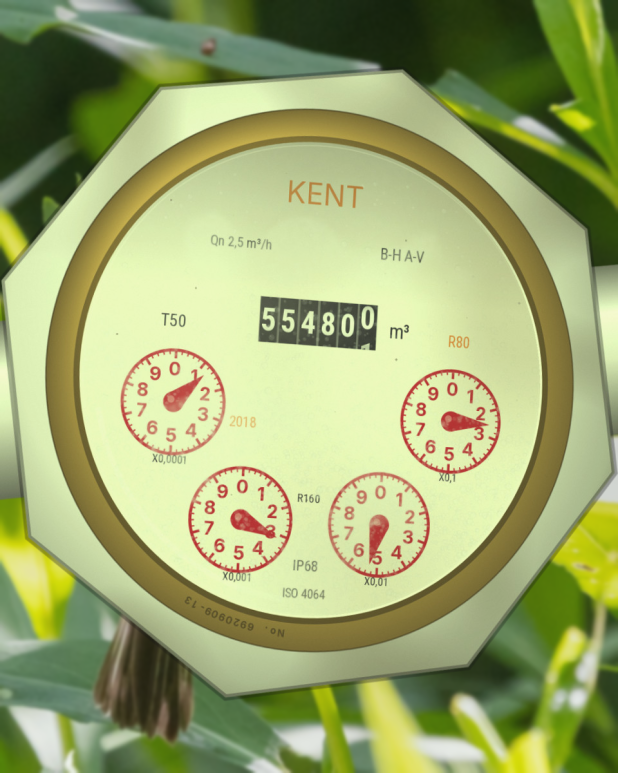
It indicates 554800.2531 m³
